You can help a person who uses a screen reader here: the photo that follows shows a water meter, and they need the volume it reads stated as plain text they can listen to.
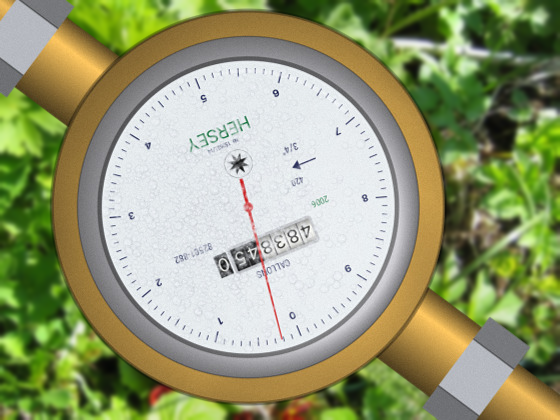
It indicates 4838450.2 gal
